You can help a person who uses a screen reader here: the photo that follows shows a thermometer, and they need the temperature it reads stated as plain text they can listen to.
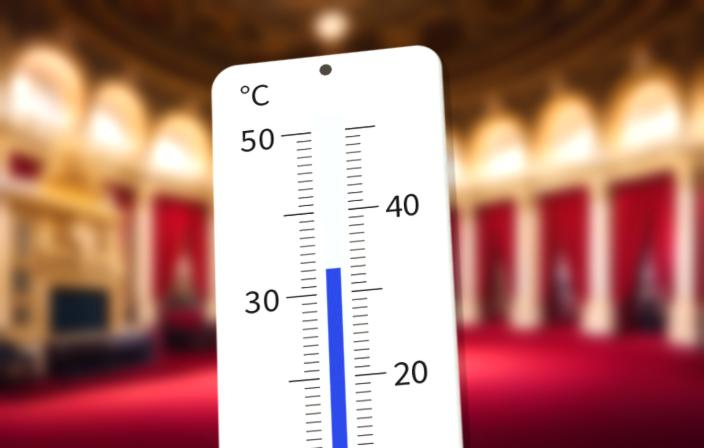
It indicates 33 °C
